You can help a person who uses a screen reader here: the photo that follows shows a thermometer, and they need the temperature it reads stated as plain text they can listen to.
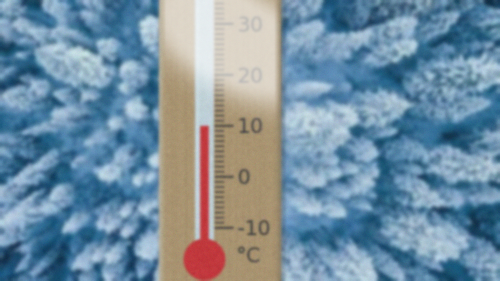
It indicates 10 °C
